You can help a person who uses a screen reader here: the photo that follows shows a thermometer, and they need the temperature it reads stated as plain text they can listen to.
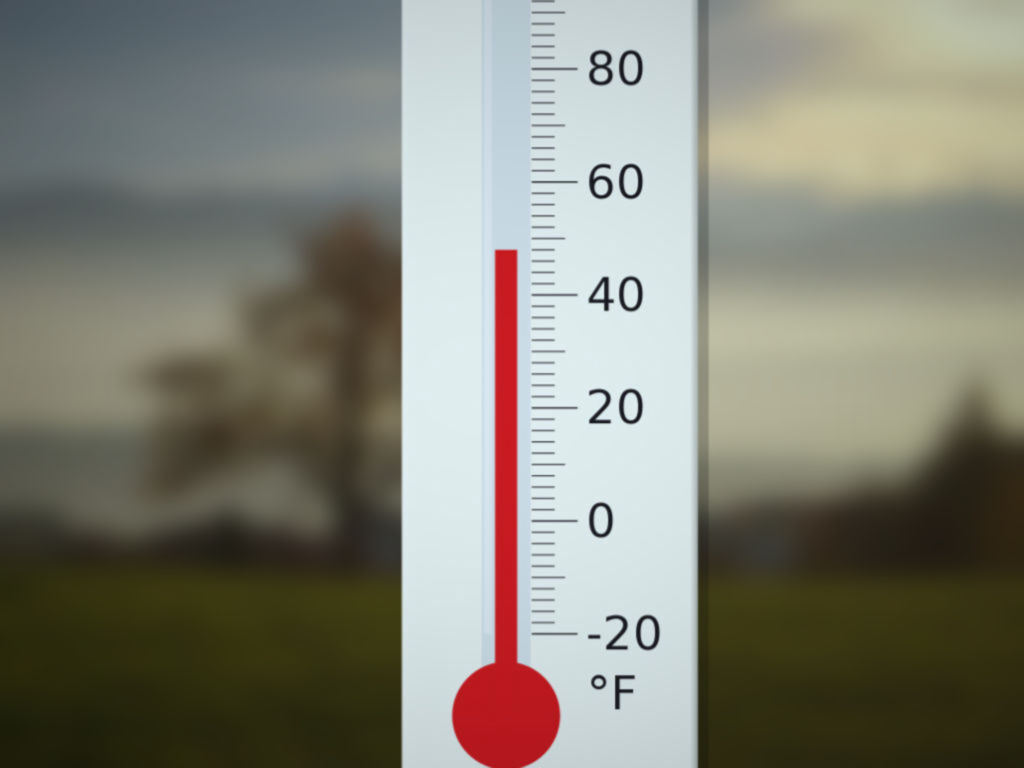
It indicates 48 °F
